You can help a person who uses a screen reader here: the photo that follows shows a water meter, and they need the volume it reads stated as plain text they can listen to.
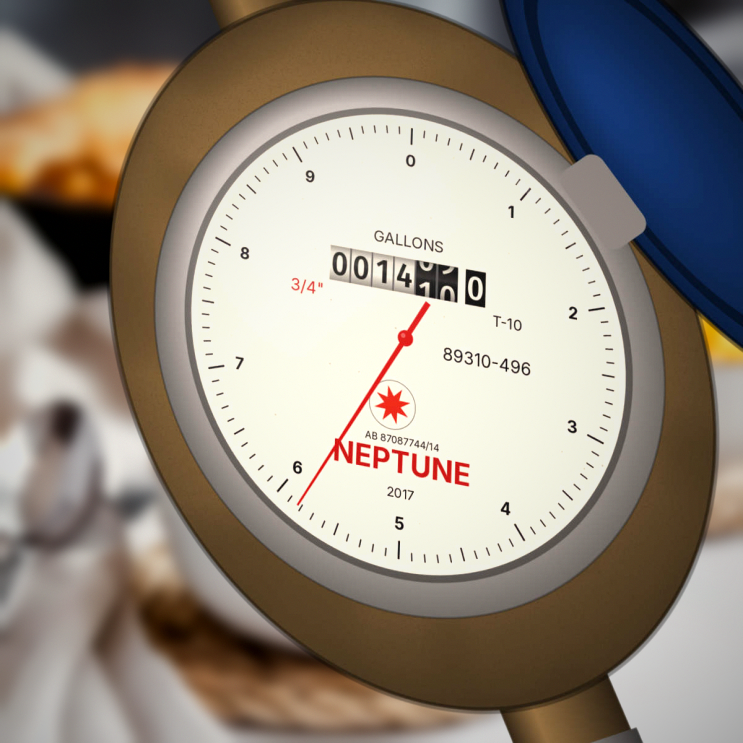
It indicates 14095.8 gal
